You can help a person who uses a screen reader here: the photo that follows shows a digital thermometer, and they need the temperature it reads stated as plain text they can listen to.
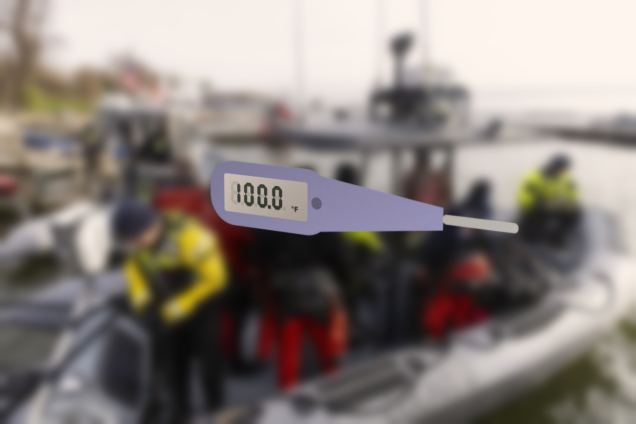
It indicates 100.0 °F
